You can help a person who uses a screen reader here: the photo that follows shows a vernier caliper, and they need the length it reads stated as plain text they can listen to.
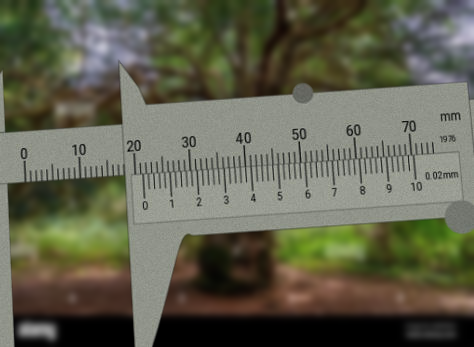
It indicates 21.4 mm
